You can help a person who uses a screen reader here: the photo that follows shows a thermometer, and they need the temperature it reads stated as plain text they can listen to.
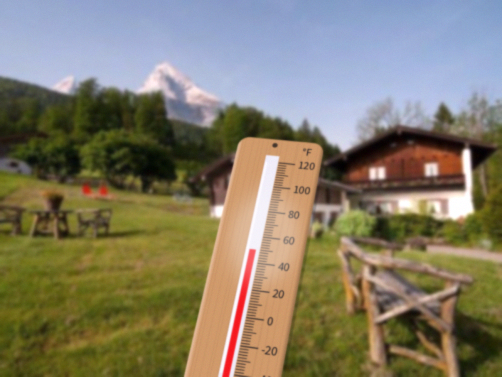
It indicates 50 °F
